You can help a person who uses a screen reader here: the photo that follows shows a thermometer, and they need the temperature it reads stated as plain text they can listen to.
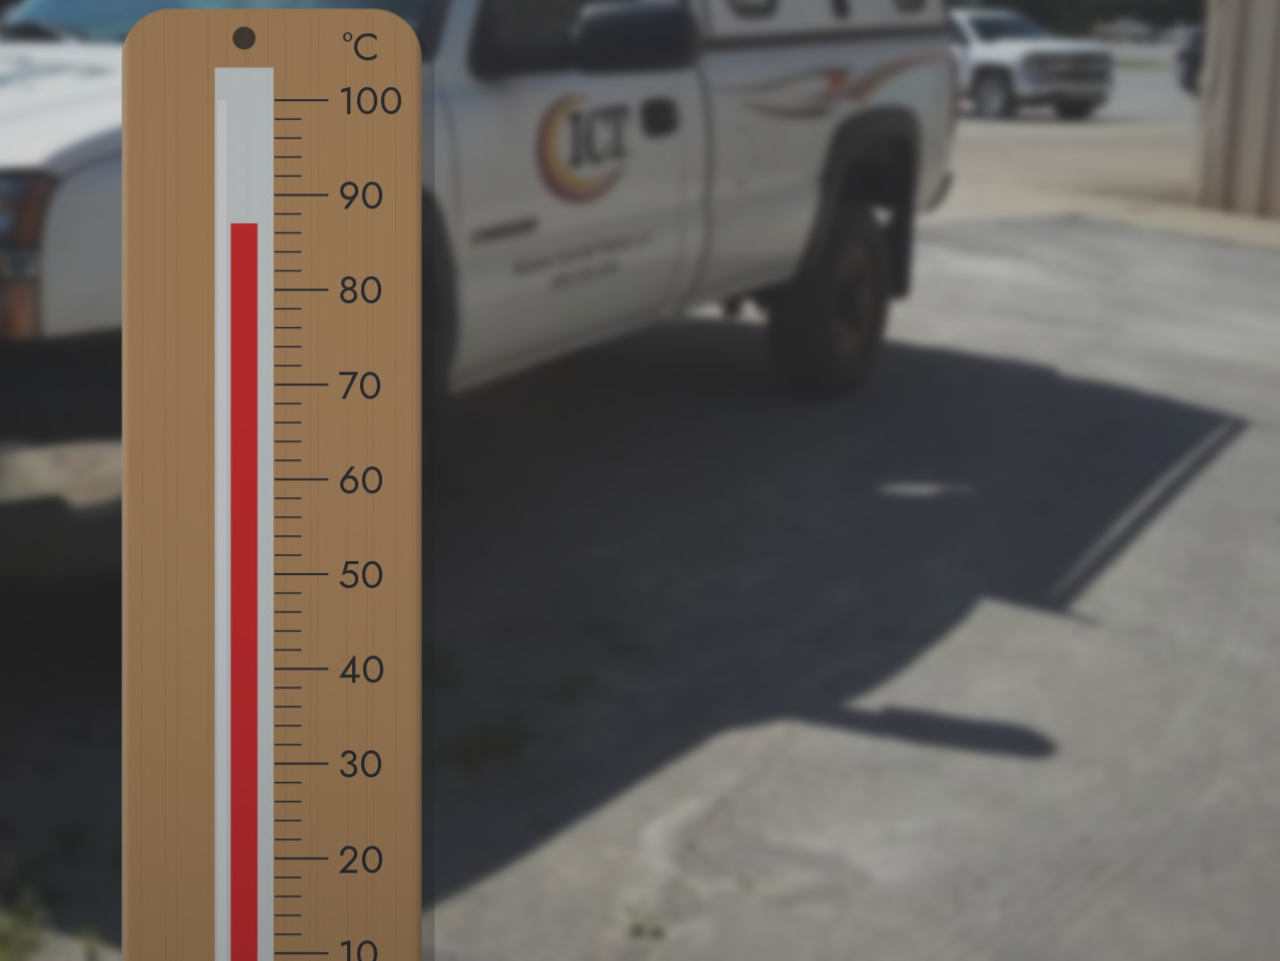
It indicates 87 °C
